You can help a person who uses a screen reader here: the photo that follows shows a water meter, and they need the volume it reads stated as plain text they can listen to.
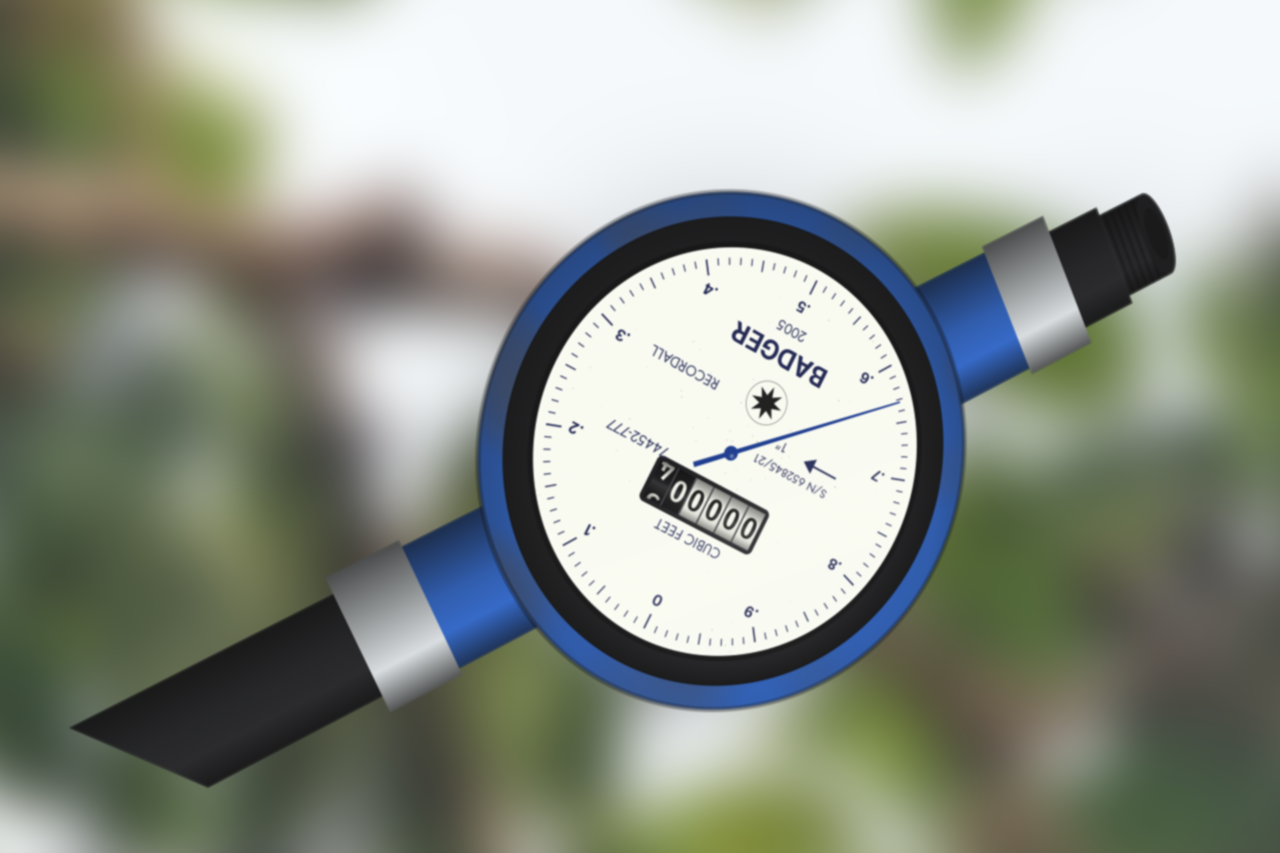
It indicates 3.63 ft³
